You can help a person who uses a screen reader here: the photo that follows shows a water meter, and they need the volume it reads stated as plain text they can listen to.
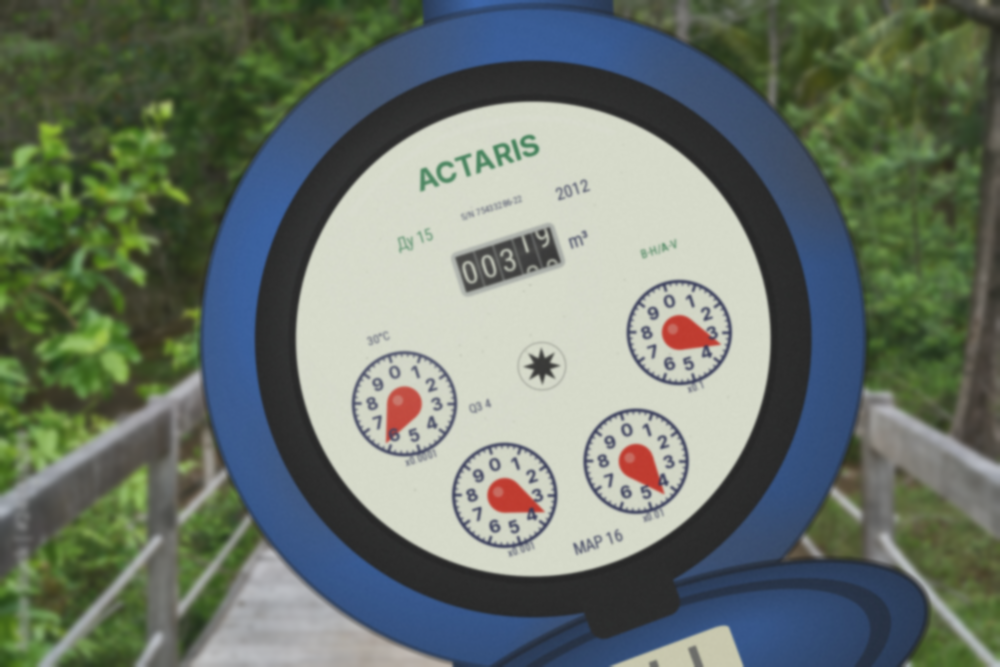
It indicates 319.3436 m³
